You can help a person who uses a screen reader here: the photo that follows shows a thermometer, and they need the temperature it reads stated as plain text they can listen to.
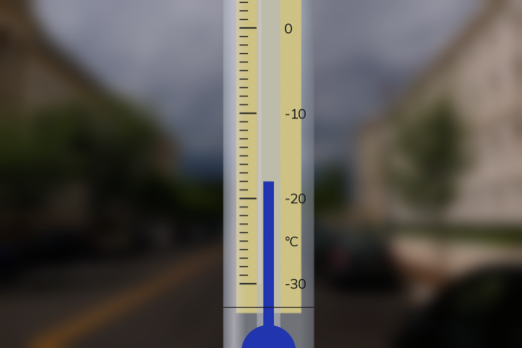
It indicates -18 °C
